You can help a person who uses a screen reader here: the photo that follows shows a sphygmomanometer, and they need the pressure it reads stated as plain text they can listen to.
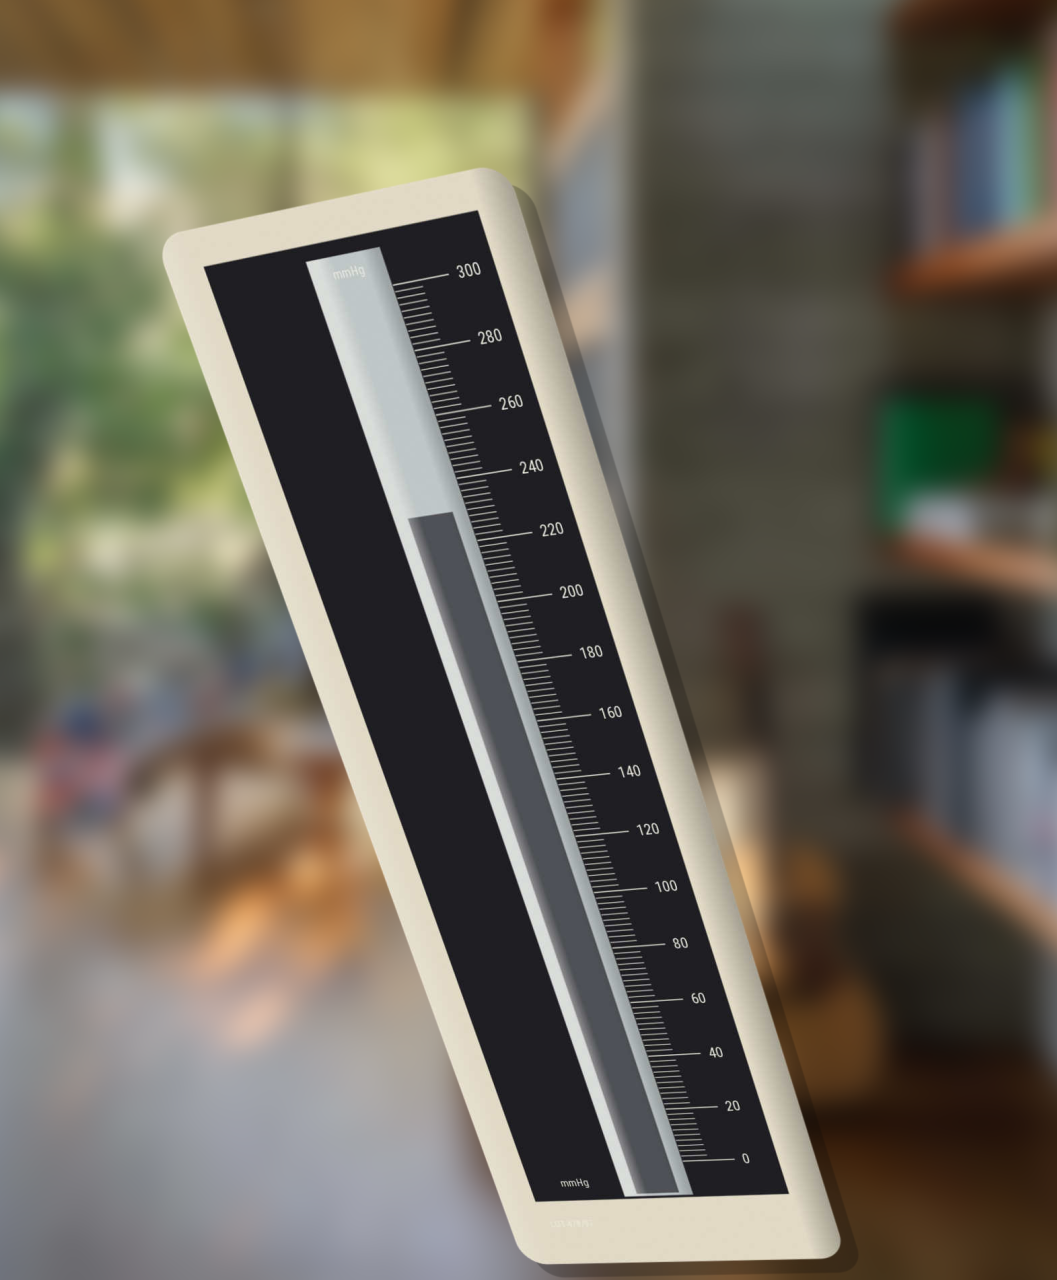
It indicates 230 mmHg
